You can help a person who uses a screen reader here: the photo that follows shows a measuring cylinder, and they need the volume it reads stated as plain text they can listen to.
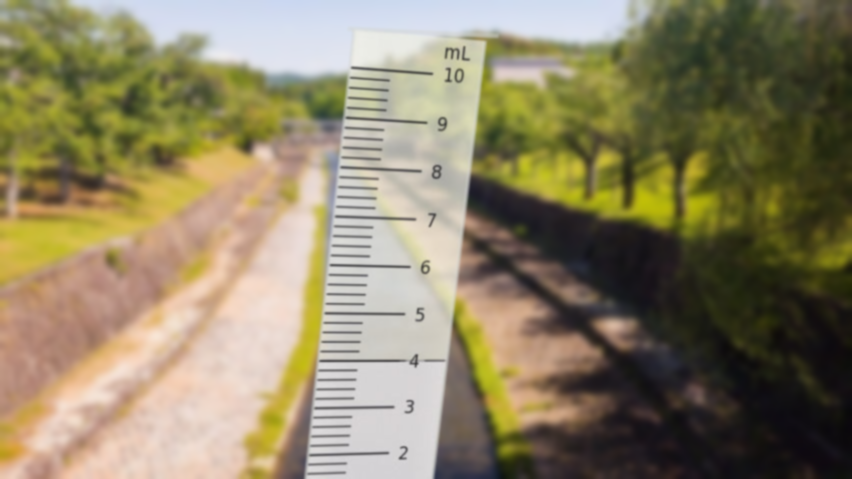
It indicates 4 mL
